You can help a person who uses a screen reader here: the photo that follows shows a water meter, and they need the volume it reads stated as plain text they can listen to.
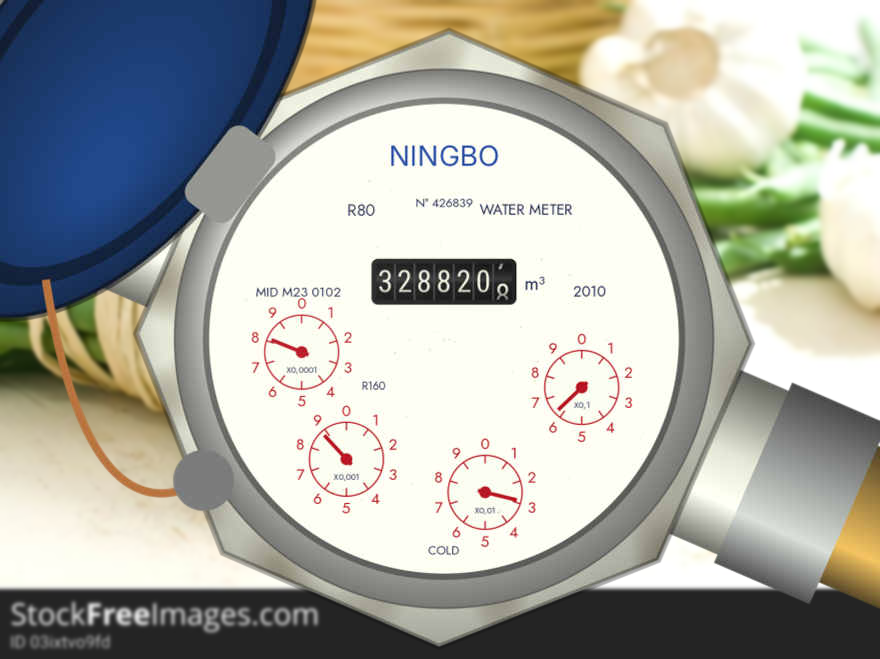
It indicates 3288207.6288 m³
